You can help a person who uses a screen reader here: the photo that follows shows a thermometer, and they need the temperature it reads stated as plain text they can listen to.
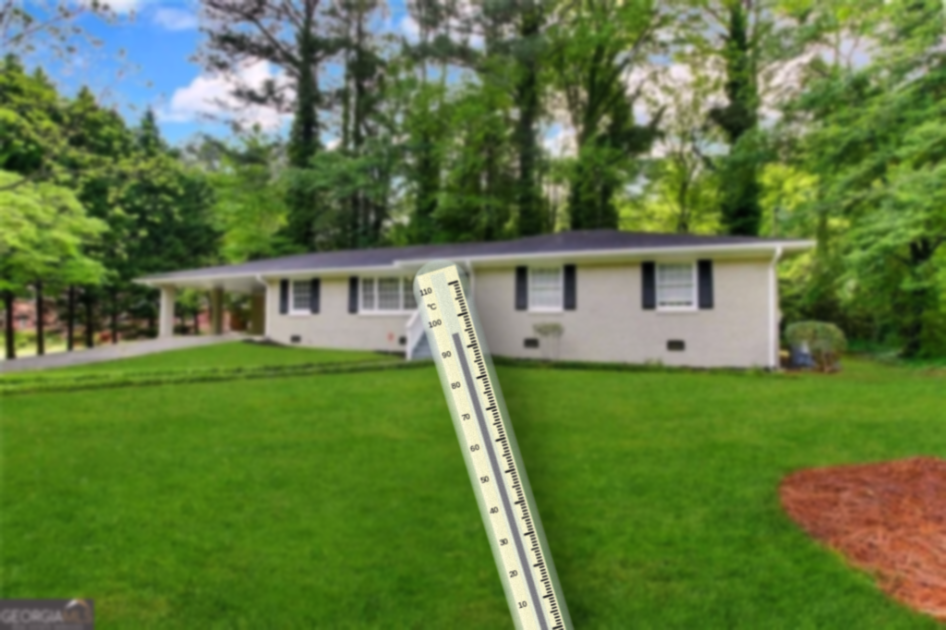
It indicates 95 °C
